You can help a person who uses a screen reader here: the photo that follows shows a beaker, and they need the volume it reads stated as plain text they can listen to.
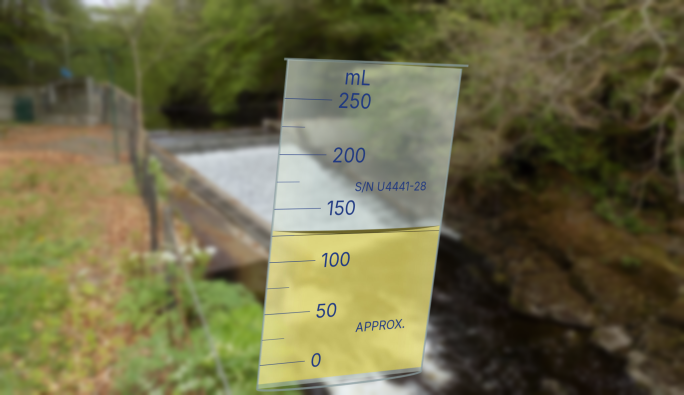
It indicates 125 mL
